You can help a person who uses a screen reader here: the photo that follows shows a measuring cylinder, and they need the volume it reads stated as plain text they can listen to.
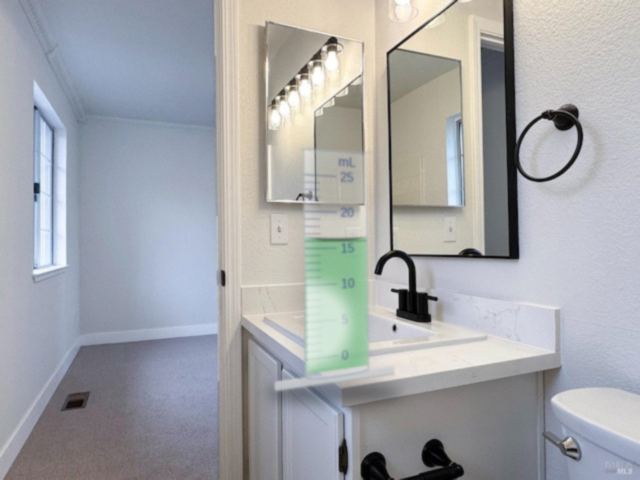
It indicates 16 mL
